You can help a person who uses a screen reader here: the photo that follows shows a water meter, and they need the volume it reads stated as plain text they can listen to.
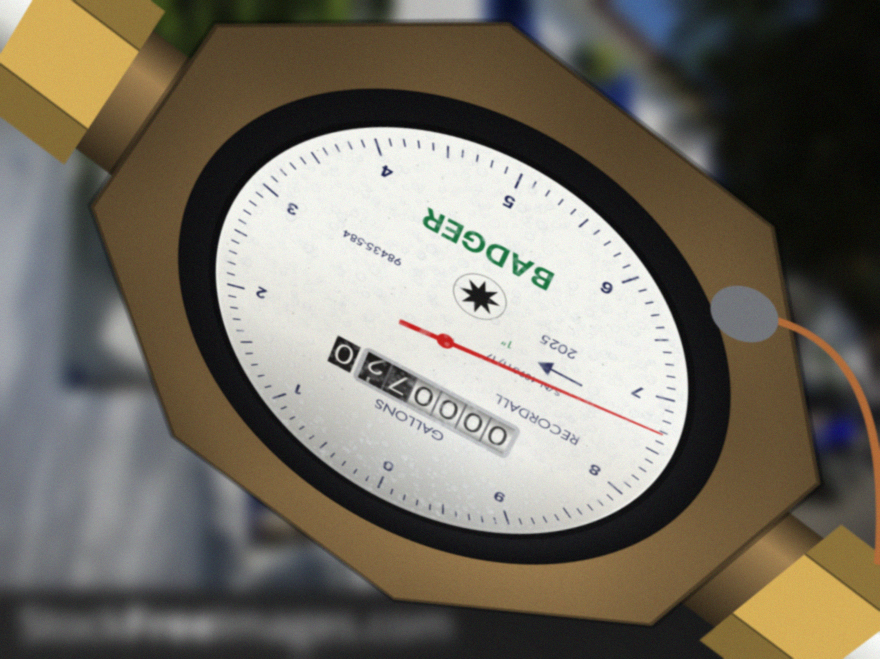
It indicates 717.3 gal
